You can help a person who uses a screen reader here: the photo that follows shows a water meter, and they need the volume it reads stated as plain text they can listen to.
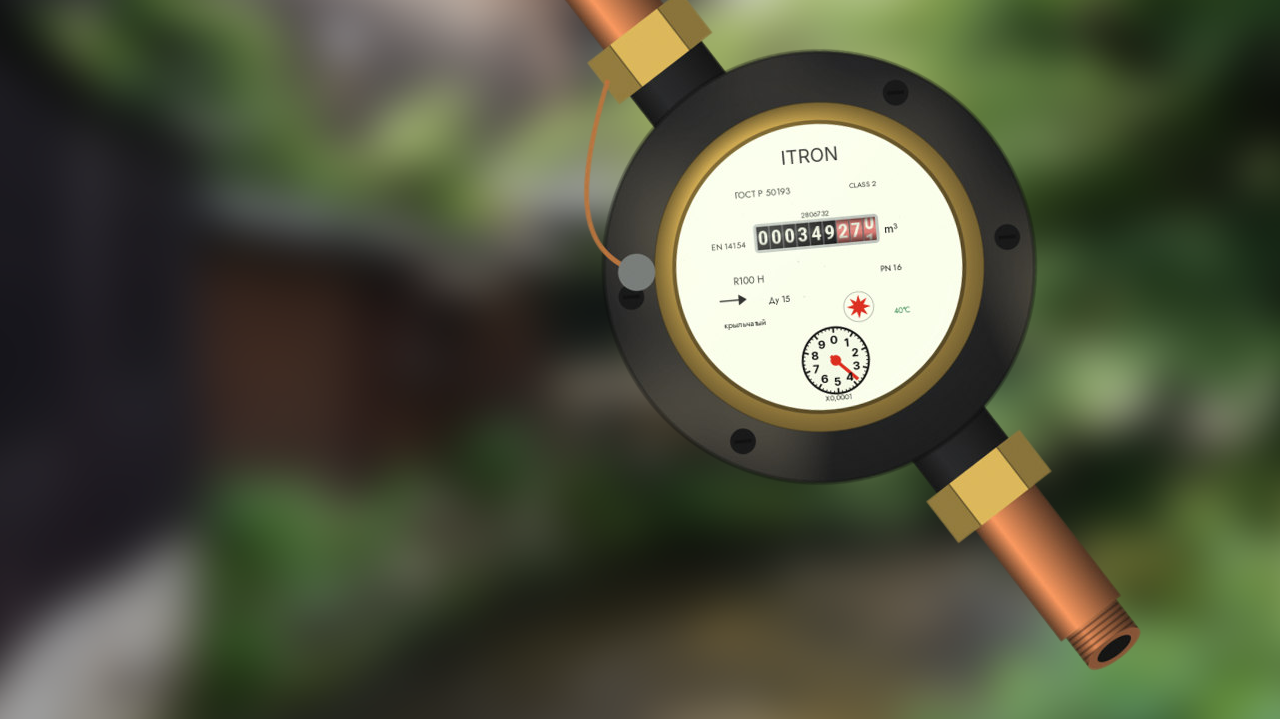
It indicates 349.2703 m³
